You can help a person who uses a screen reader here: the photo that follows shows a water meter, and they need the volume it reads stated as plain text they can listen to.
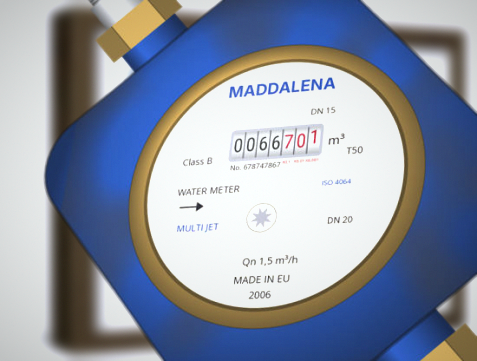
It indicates 66.701 m³
